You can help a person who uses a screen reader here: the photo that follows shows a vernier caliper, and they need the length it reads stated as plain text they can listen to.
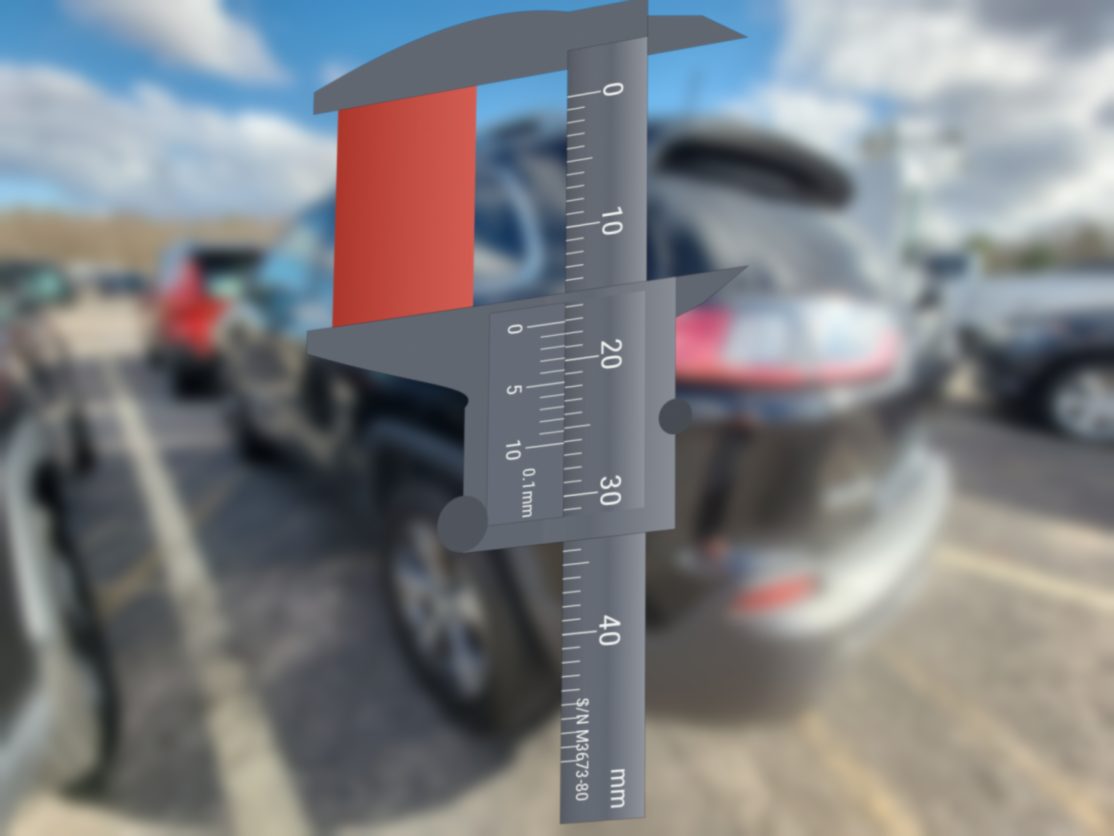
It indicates 17.1 mm
